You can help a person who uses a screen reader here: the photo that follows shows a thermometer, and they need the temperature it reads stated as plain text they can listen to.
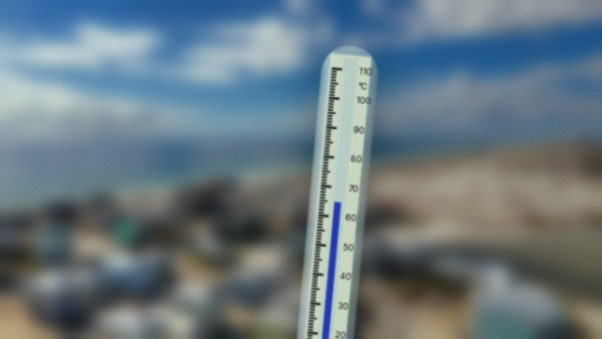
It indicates 65 °C
